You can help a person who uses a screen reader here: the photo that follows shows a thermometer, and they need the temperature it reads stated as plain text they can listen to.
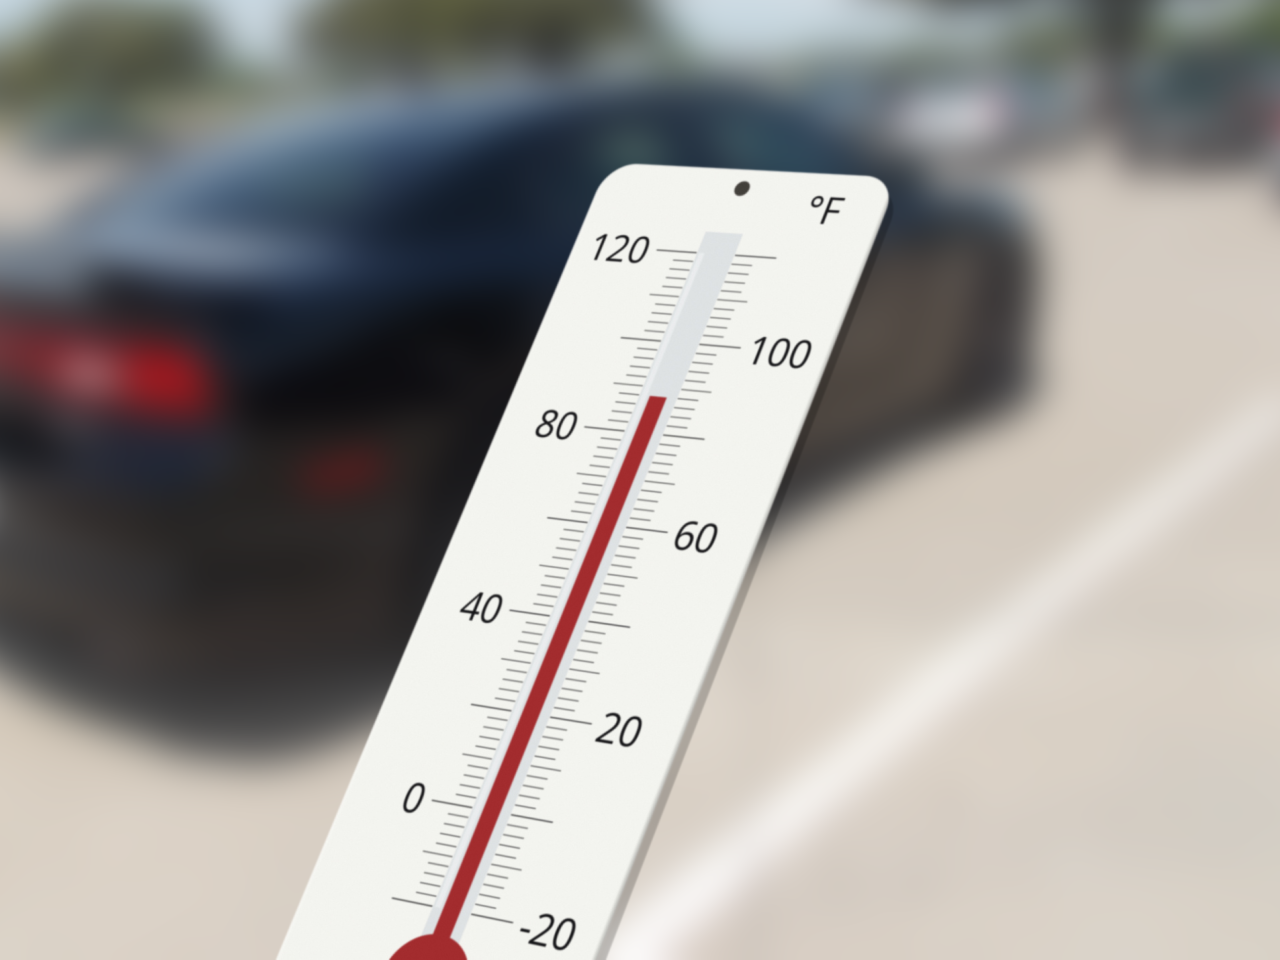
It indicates 88 °F
